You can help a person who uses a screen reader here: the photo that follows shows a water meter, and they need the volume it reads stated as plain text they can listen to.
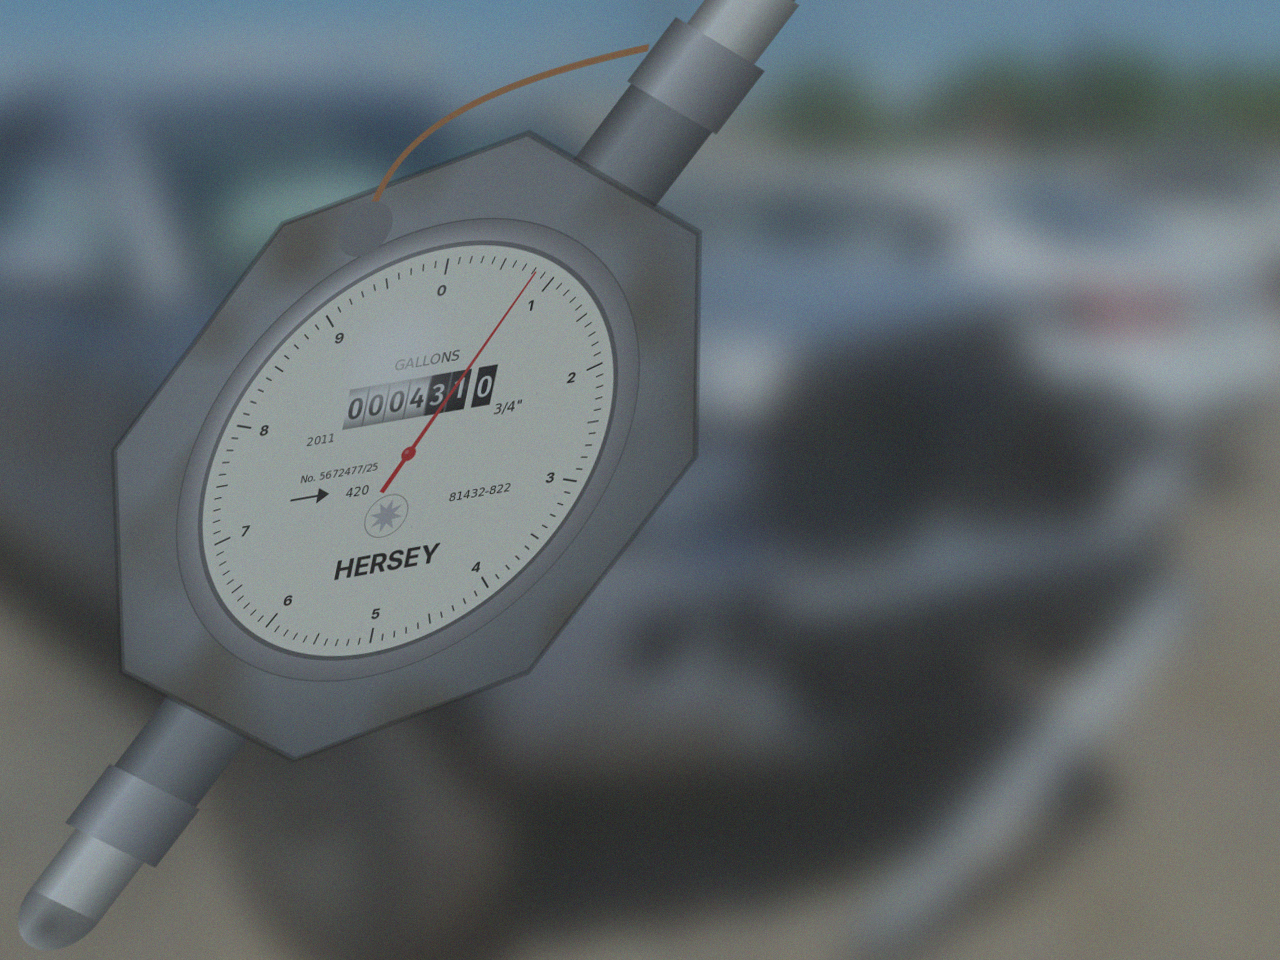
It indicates 4310.8 gal
